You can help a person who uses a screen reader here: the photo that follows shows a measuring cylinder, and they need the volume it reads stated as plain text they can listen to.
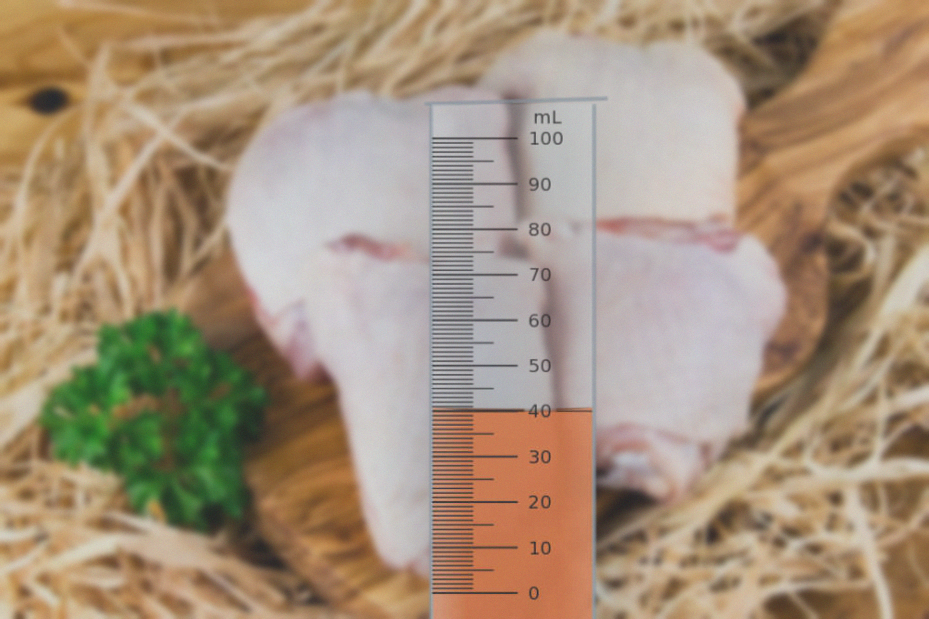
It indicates 40 mL
